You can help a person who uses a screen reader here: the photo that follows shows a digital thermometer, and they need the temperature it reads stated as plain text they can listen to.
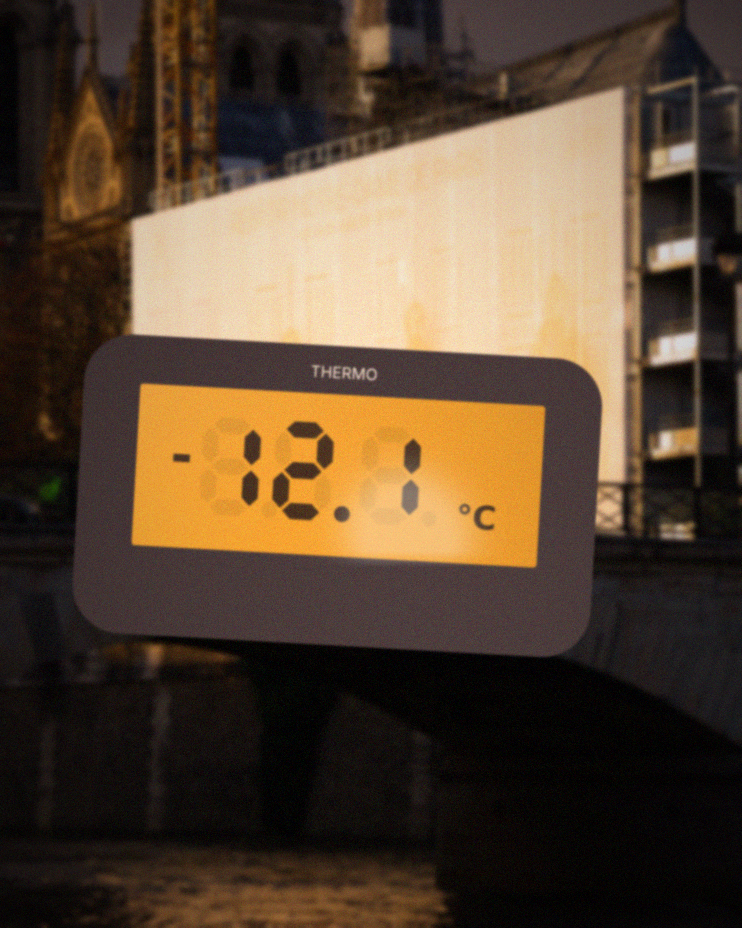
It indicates -12.1 °C
